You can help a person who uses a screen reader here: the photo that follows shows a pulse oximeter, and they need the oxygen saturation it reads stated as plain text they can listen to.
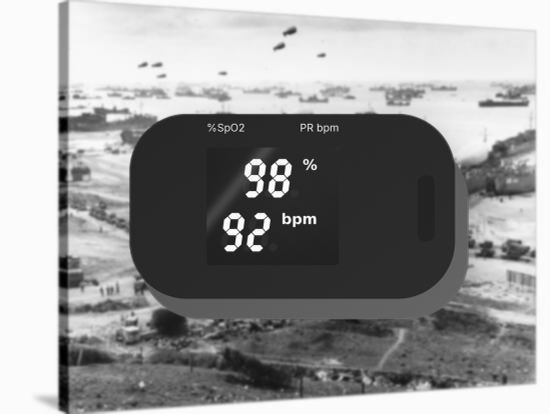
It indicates 98 %
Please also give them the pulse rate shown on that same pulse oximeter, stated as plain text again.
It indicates 92 bpm
